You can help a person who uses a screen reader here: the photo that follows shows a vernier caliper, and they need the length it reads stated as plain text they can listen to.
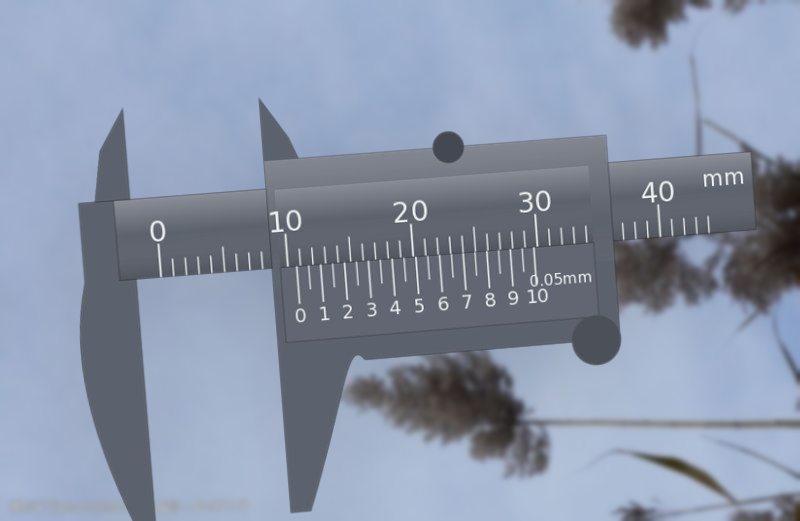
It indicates 10.7 mm
